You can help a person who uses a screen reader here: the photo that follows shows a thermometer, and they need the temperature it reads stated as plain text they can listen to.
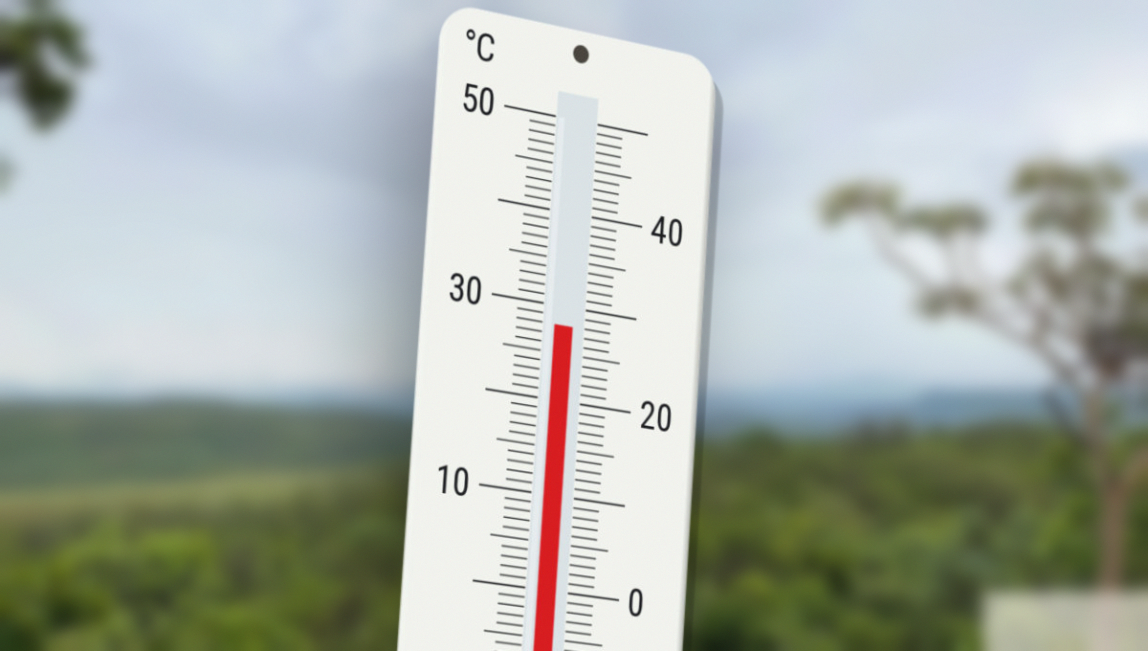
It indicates 28 °C
